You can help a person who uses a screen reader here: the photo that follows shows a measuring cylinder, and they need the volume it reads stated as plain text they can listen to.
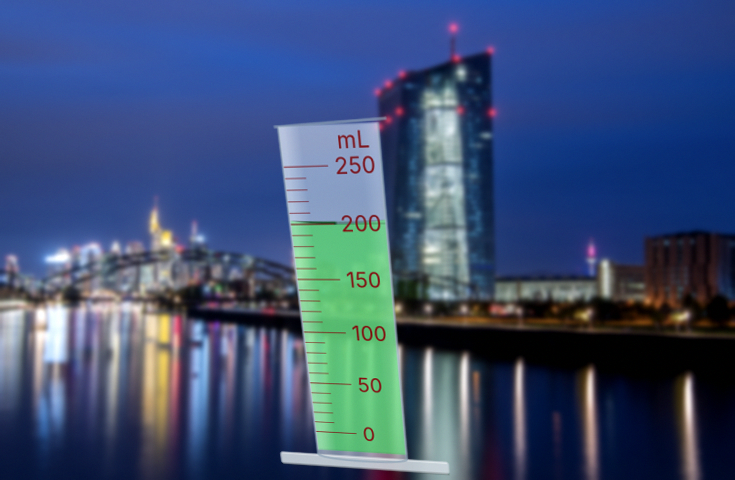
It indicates 200 mL
